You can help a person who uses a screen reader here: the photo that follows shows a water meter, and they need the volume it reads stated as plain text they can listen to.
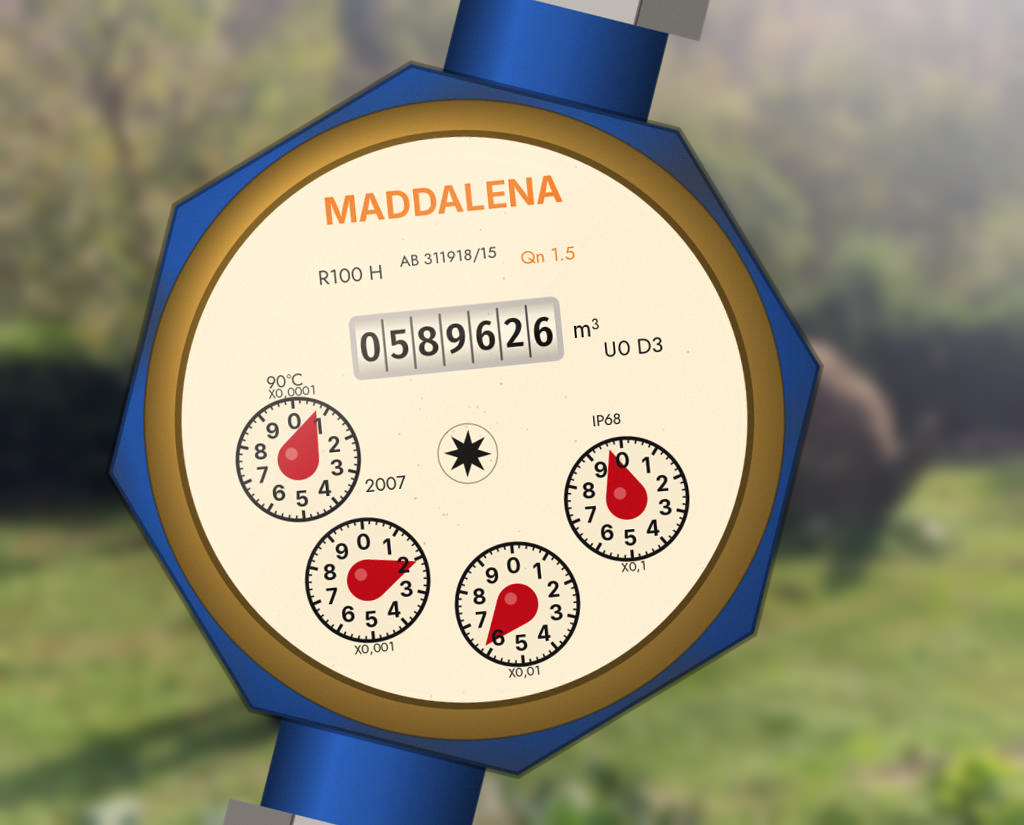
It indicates 589625.9620 m³
